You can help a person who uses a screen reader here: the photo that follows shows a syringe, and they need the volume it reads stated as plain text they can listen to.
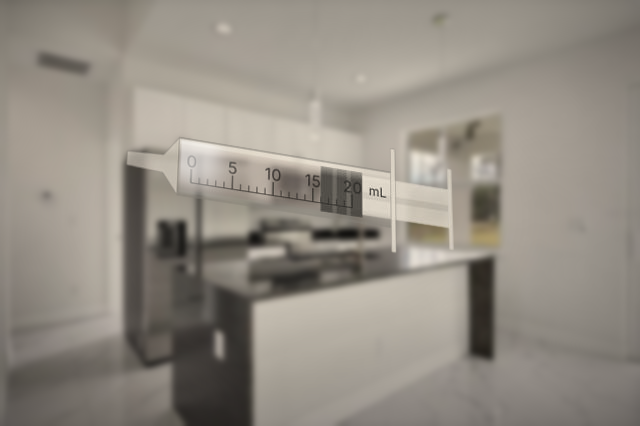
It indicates 16 mL
